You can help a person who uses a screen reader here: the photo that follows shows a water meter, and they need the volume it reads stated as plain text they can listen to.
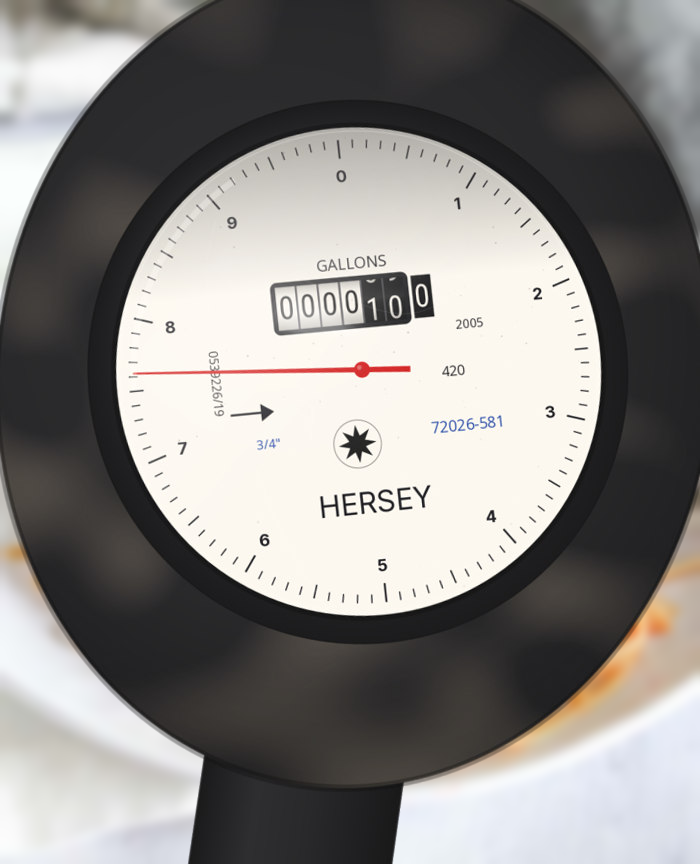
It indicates 97.6 gal
